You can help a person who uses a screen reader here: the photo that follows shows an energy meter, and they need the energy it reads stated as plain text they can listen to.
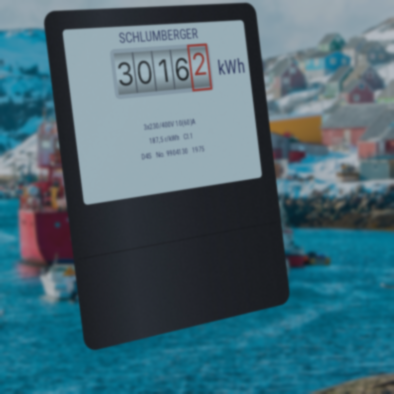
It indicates 3016.2 kWh
